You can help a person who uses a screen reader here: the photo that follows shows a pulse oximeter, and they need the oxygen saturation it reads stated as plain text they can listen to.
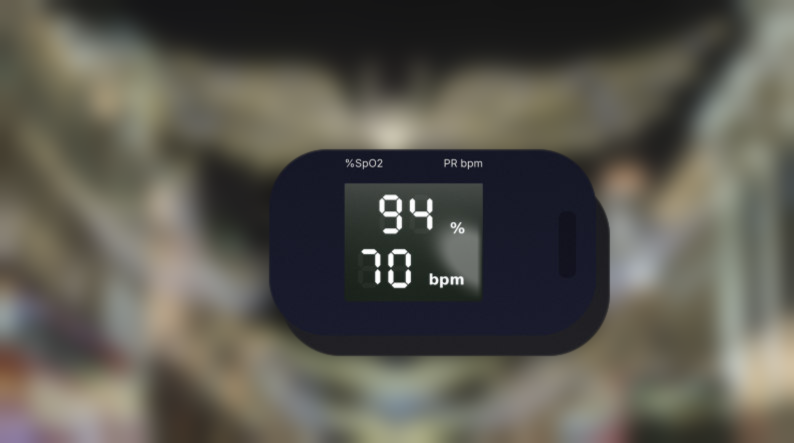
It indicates 94 %
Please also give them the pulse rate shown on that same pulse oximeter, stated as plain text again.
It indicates 70 bpm
